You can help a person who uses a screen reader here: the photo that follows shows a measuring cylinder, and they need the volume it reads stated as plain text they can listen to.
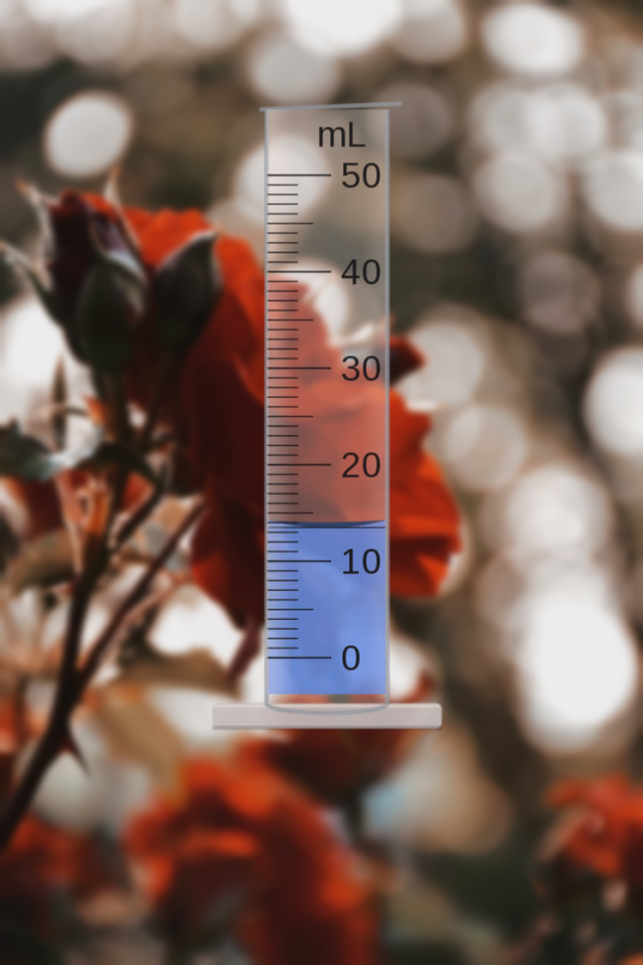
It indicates 13.5 mL
